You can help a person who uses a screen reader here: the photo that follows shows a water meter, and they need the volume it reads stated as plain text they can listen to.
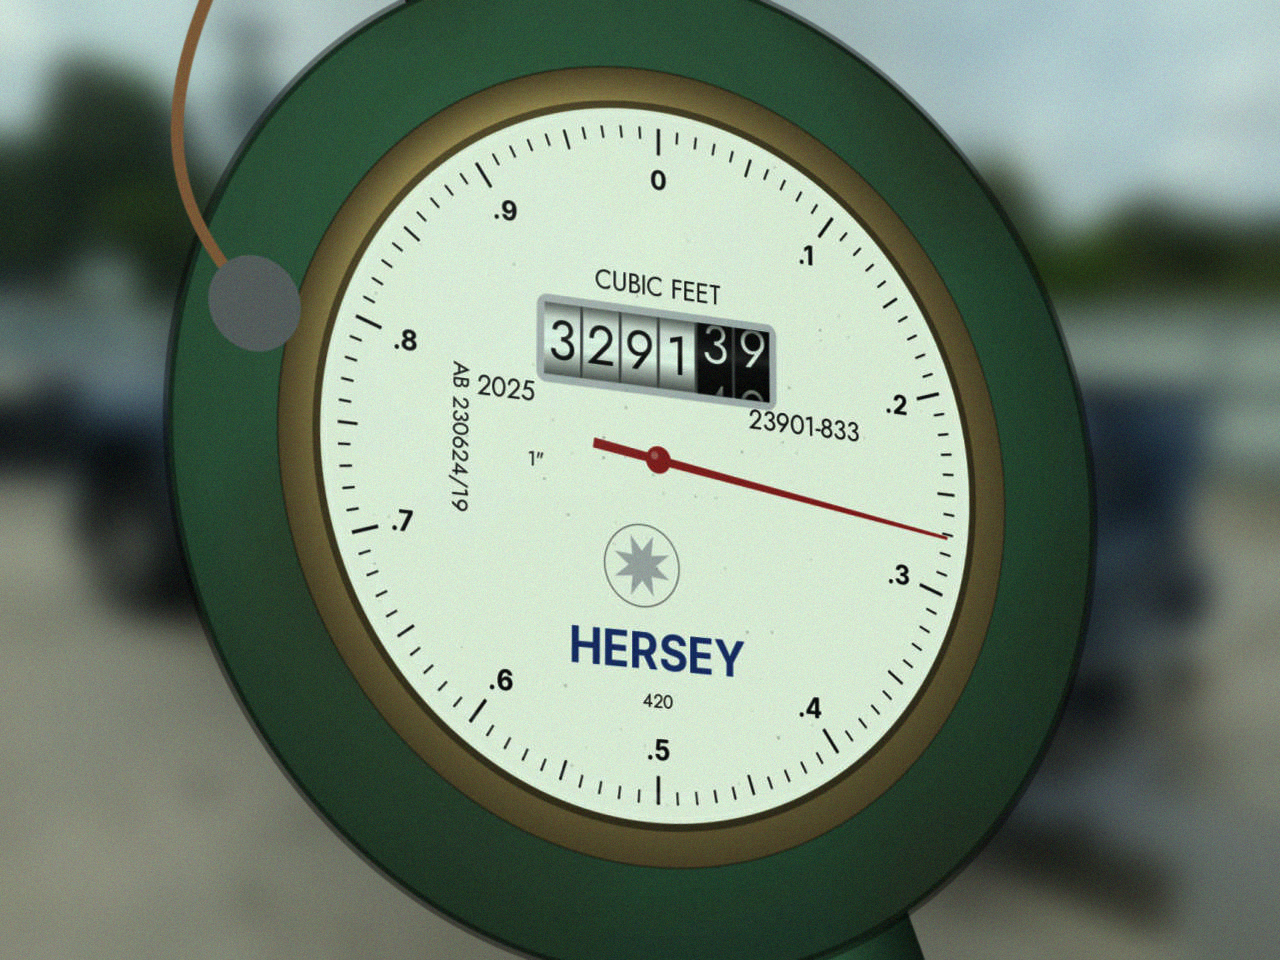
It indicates 329139.27 ft³
